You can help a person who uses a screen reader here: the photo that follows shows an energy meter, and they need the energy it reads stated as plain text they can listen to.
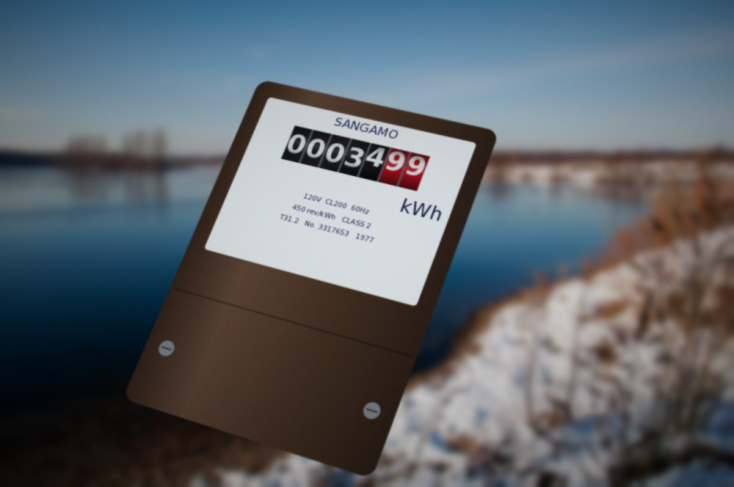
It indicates 34.99 kWh
